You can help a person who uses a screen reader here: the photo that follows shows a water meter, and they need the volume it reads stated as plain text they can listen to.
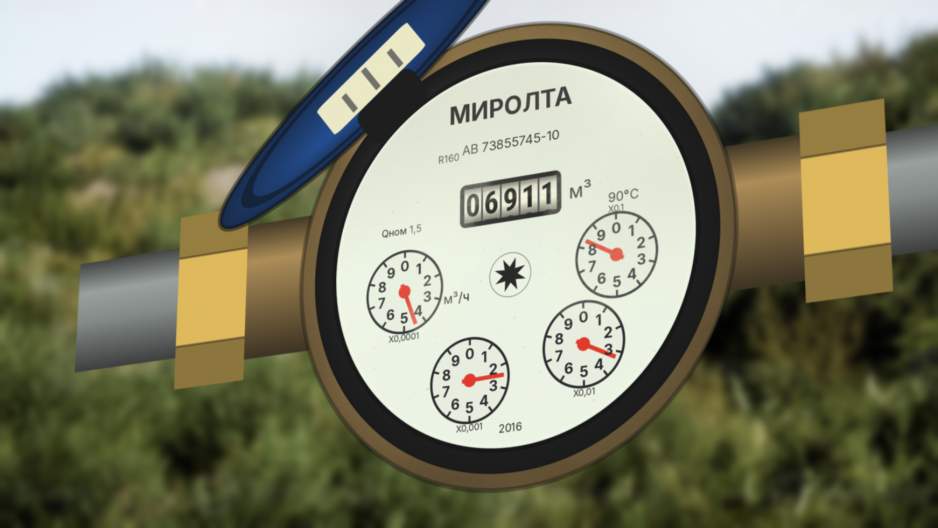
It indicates 6911.8324 m³
